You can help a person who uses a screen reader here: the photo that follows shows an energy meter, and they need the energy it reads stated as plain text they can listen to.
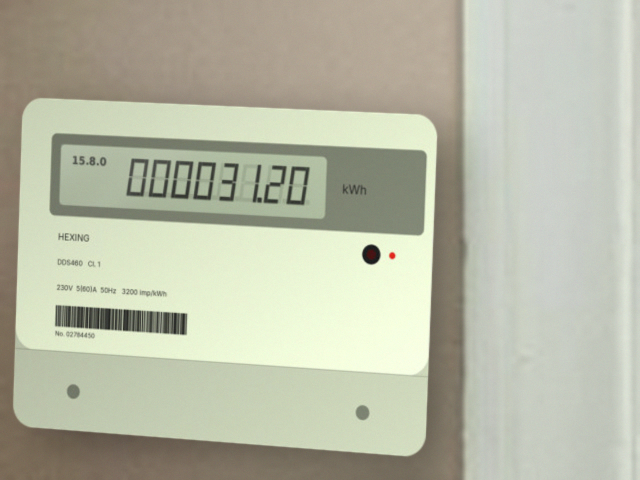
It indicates 31.20 kWh
